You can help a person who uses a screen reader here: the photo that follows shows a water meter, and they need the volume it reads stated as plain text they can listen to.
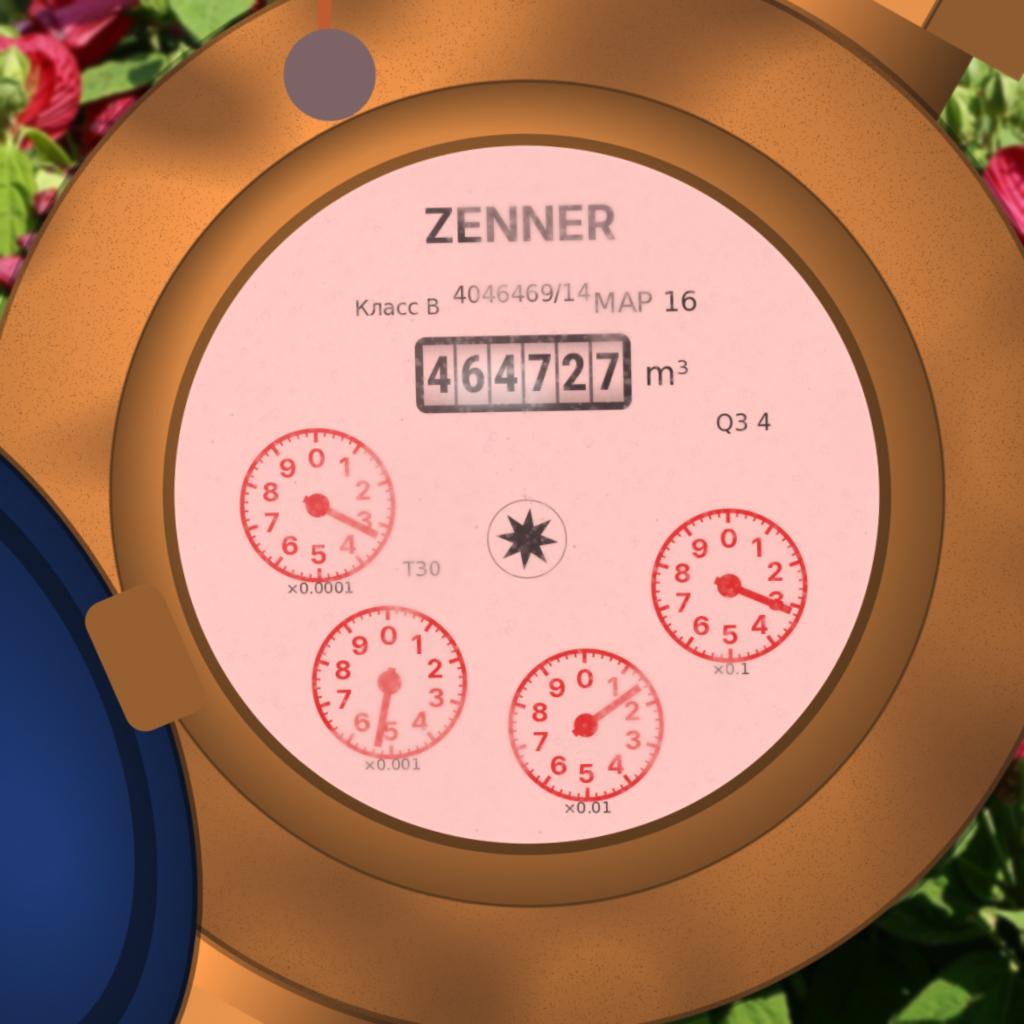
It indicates 464727.3153 m³
